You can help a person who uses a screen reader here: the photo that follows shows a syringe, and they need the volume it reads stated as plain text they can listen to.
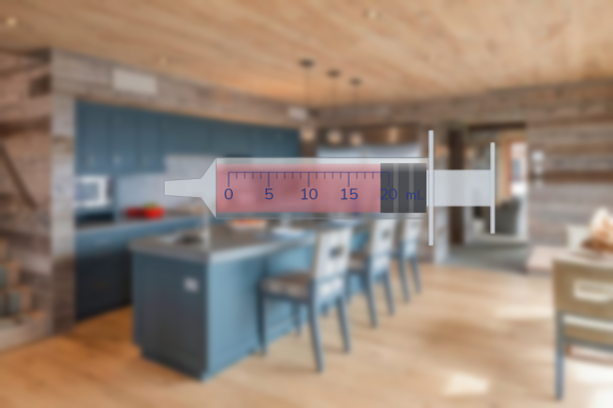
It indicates 19 mL
